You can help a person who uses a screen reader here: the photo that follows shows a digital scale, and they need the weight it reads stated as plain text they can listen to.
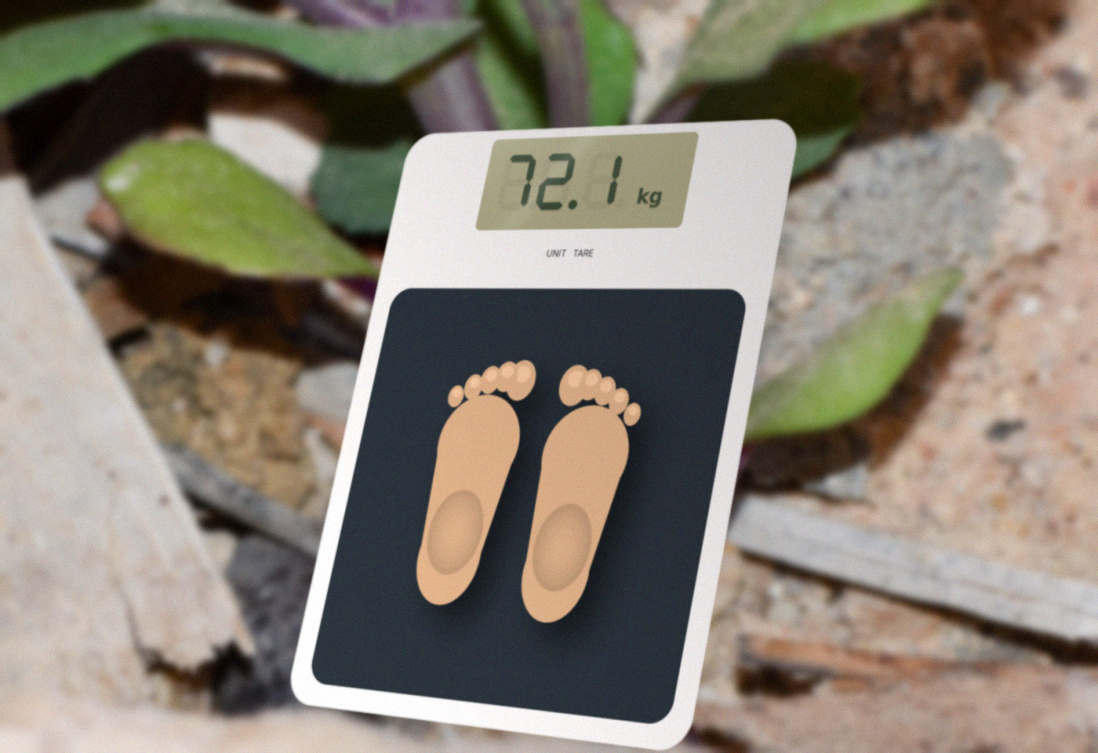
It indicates 72.1 kg
